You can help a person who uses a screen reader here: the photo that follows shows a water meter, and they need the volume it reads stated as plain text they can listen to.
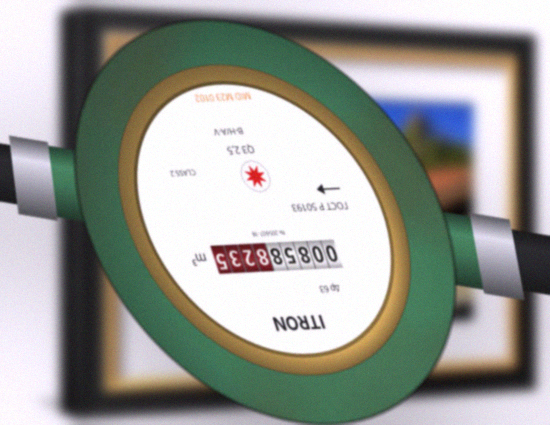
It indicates 858.8235 m³
